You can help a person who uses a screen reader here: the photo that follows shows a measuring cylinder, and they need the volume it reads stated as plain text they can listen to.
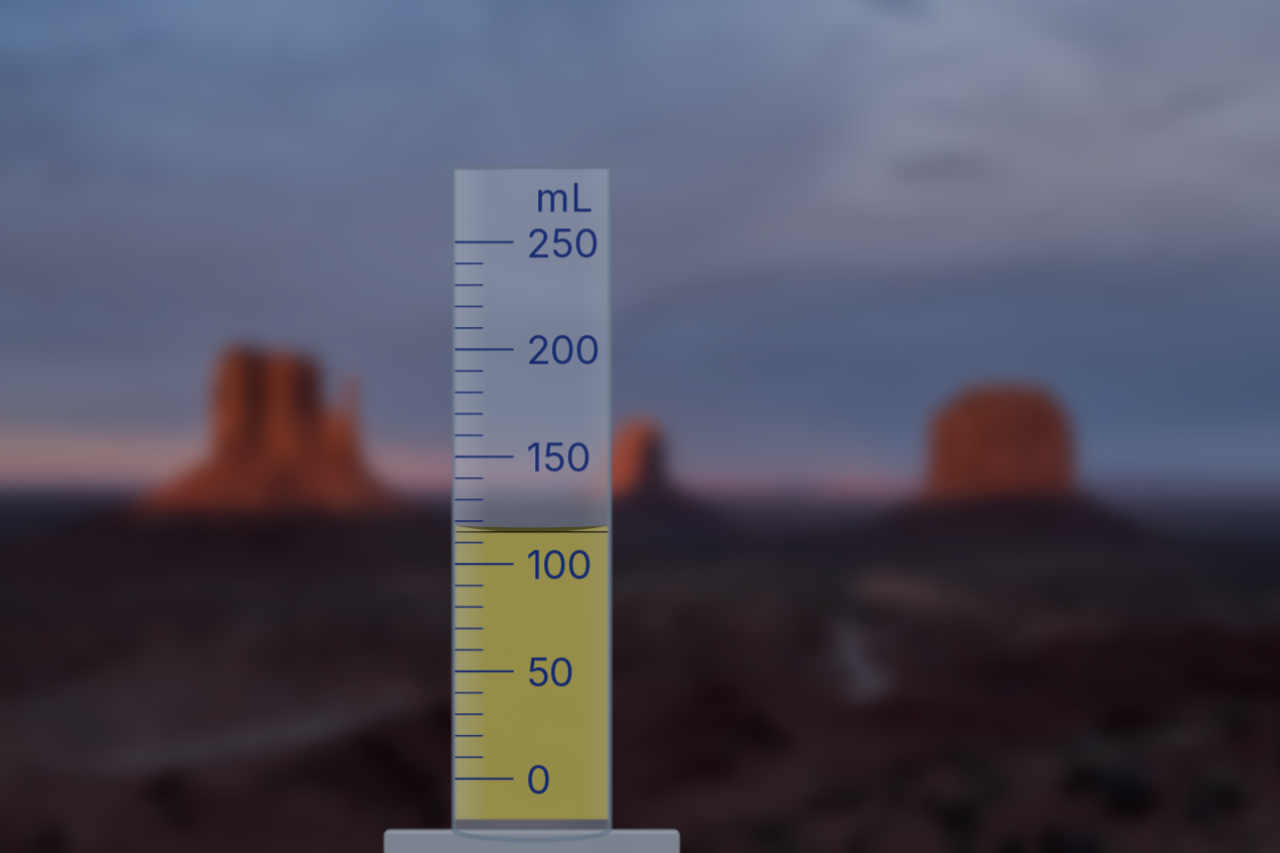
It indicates 115 mL
